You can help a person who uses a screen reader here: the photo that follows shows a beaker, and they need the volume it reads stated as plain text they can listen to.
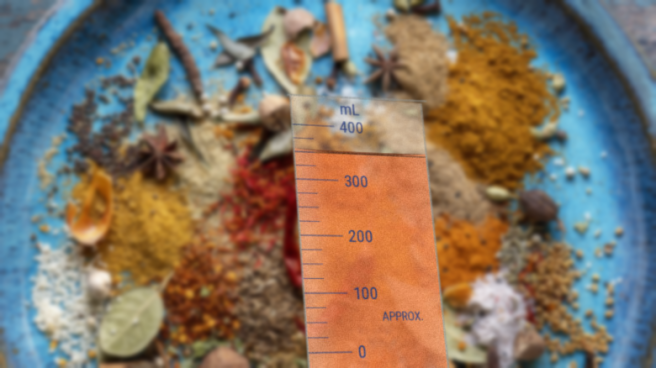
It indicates 350 mL
